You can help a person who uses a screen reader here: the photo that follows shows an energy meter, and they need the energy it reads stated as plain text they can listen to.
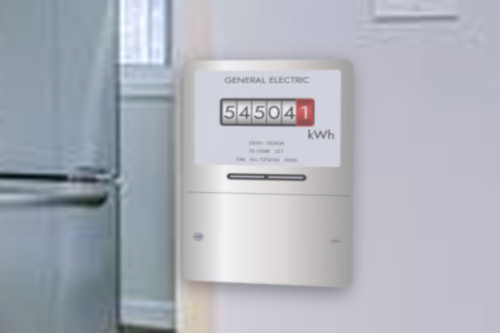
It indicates 54504.1 kWh
